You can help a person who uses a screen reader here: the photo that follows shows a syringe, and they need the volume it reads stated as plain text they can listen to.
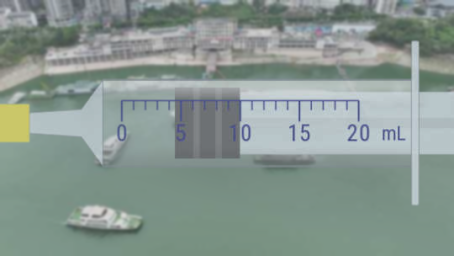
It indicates 4.5 mL
